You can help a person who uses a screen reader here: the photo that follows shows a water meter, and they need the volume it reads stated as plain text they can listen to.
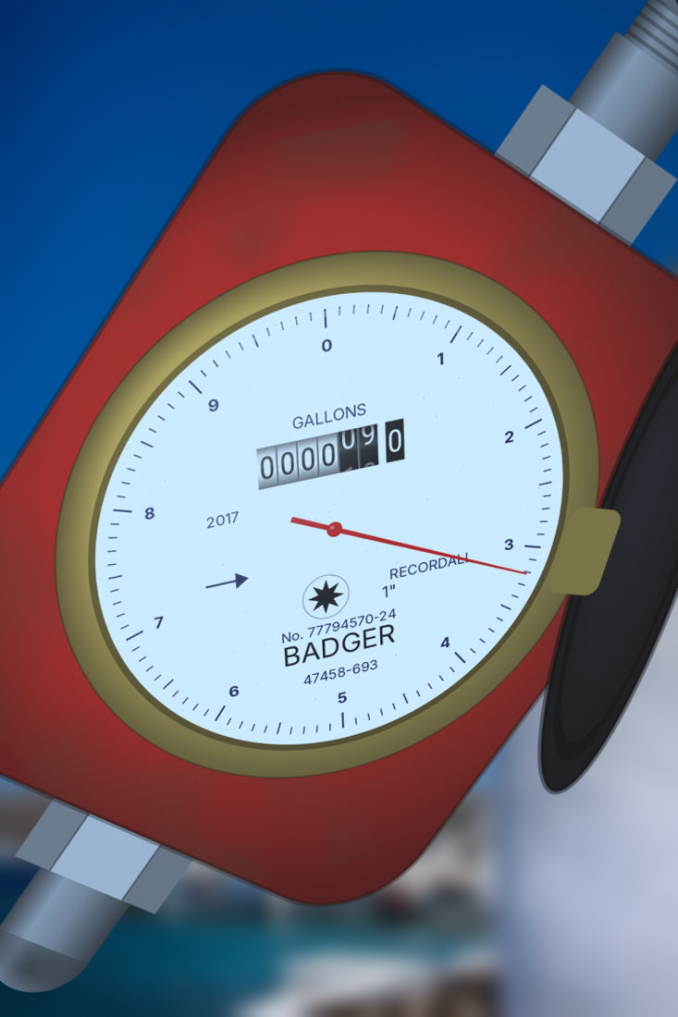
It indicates 93.2 gal
